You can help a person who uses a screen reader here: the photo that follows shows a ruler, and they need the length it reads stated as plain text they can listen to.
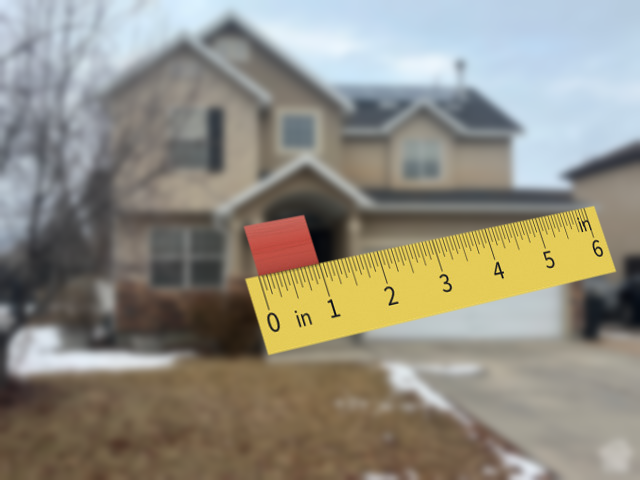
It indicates 1 in
